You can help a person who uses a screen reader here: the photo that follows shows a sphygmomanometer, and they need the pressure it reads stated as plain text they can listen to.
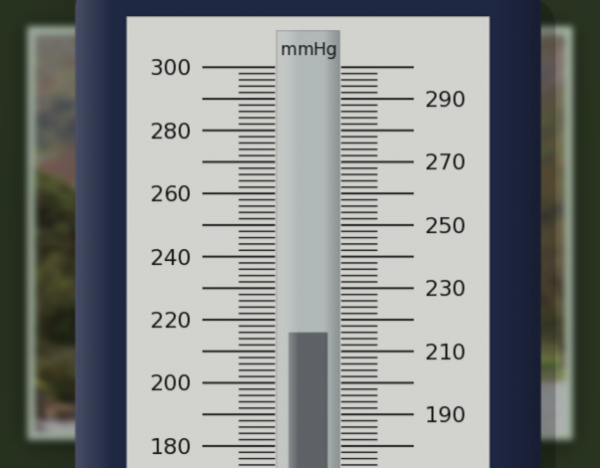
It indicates 216 mmHg
